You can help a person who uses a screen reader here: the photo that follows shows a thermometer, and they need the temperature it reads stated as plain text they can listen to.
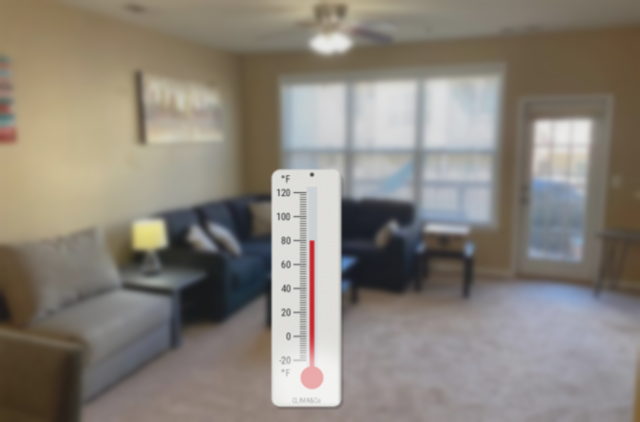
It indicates 80 °F
